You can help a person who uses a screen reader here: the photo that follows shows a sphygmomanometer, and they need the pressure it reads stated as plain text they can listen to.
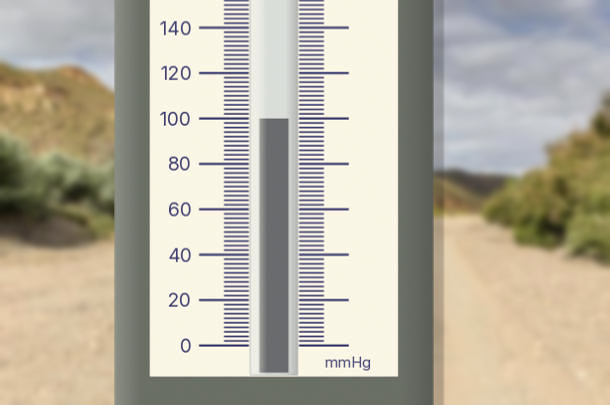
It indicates 100 mmHg
